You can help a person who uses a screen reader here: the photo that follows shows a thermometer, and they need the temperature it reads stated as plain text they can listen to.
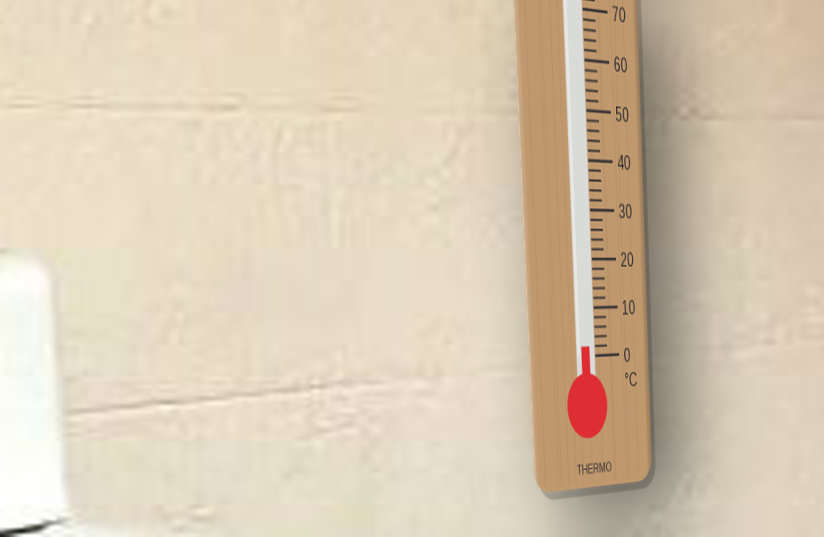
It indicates 2 °C
